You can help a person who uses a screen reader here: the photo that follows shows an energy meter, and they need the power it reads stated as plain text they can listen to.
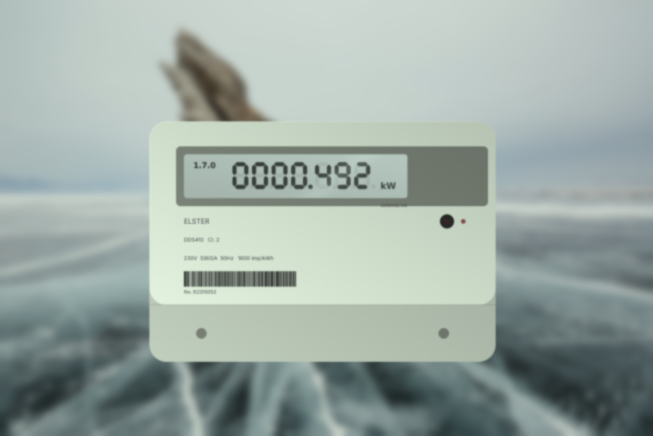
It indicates 0.492 kW
